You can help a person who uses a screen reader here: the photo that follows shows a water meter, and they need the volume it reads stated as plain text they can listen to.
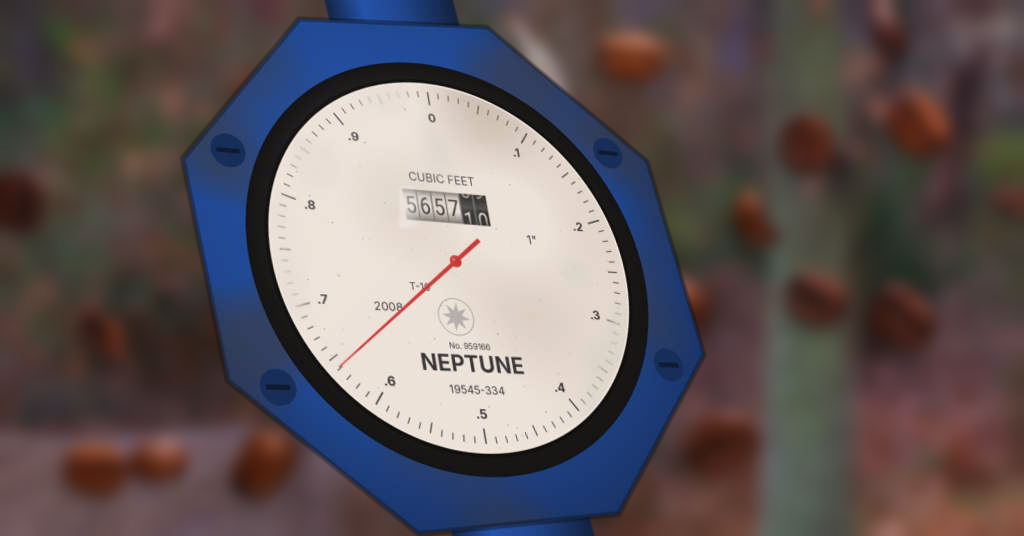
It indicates 565709.64 ft³
